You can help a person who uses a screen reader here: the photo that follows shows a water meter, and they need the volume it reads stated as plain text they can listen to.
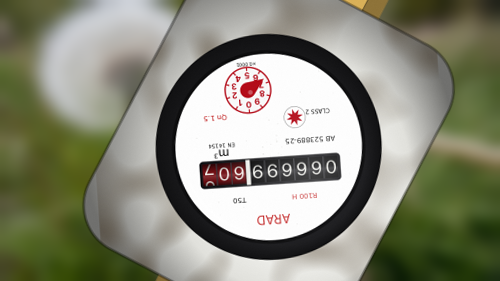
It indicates 66699.6066 m³
